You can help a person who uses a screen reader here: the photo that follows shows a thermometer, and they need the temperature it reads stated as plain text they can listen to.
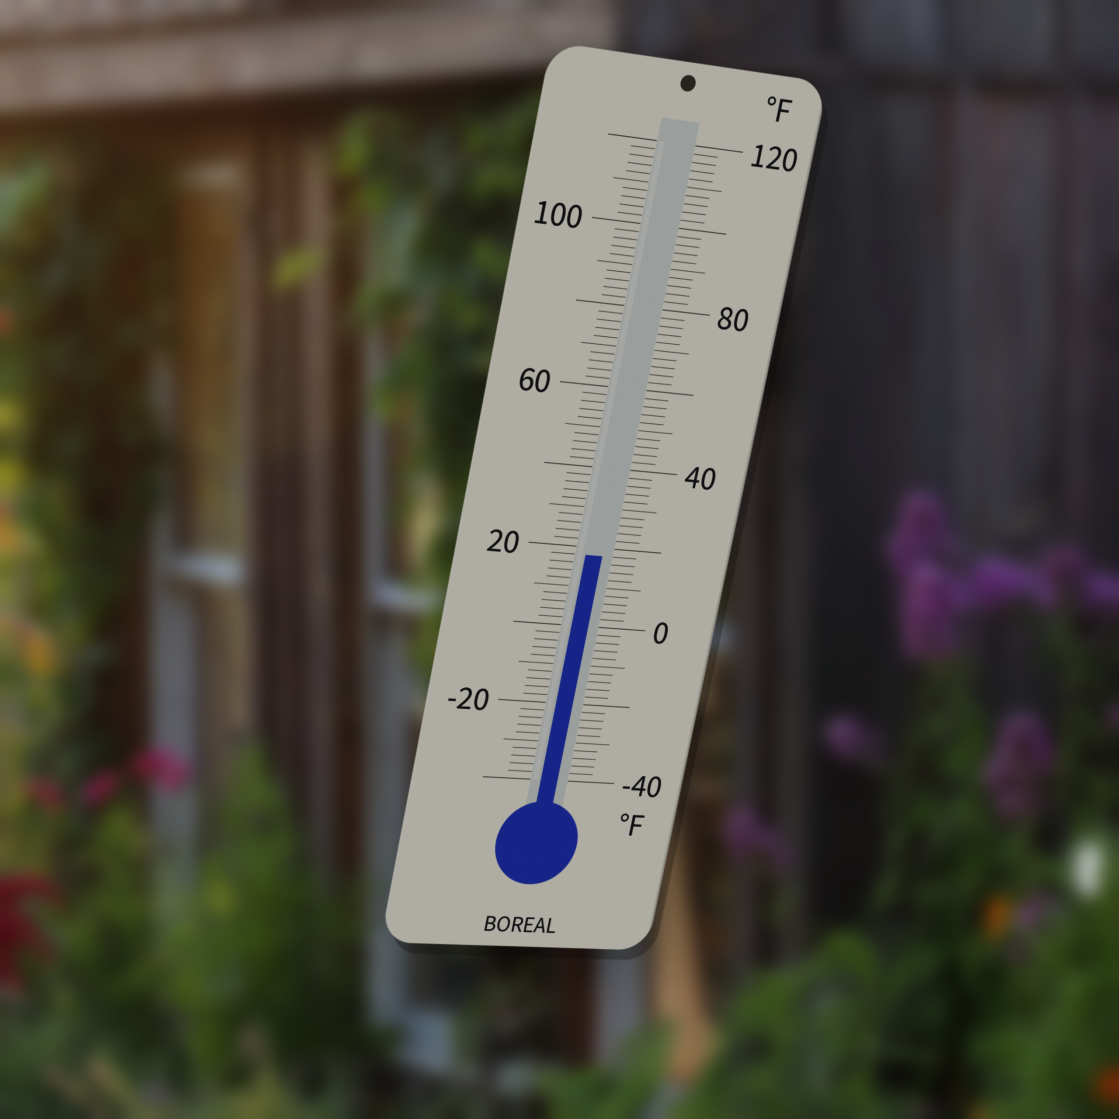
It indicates 18 °F
